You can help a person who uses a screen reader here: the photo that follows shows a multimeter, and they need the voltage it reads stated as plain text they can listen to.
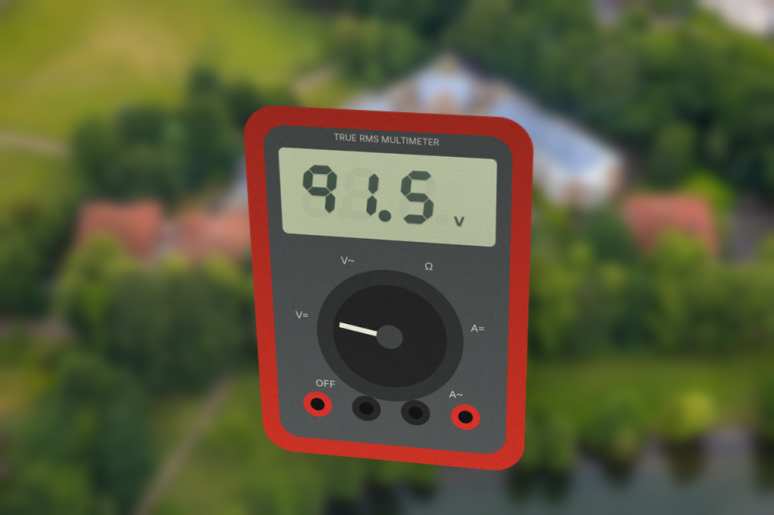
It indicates 91.5 V
